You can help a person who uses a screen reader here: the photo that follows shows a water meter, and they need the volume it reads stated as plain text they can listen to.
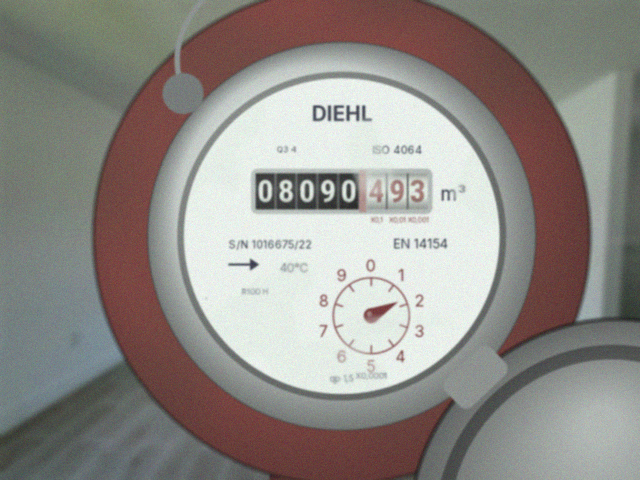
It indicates 8090.4931 m³
